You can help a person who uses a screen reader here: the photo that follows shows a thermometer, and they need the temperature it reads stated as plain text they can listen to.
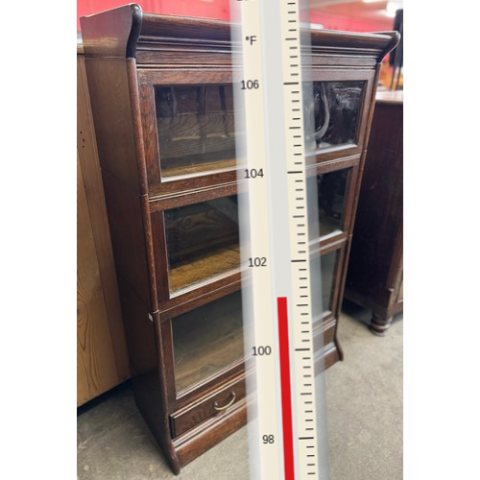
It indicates 101.2 °F
